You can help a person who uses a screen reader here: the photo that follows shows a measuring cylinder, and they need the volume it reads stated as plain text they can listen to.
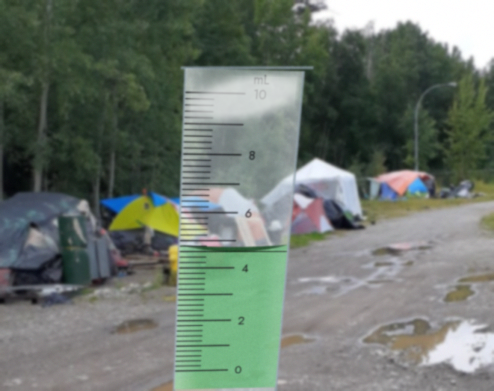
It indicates 4.6 mL
